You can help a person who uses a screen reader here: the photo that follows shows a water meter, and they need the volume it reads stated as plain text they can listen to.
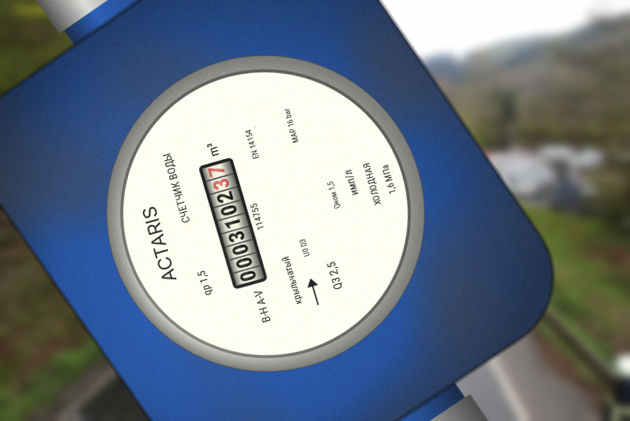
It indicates 3102.37 m³
